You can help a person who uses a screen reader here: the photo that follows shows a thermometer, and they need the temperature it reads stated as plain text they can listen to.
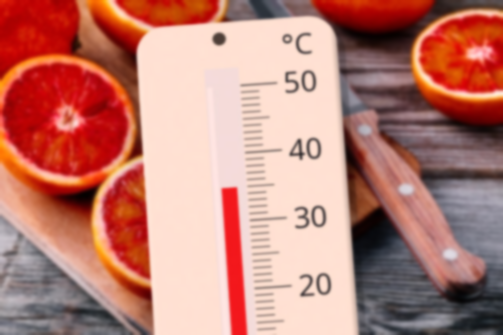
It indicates 35 °C
